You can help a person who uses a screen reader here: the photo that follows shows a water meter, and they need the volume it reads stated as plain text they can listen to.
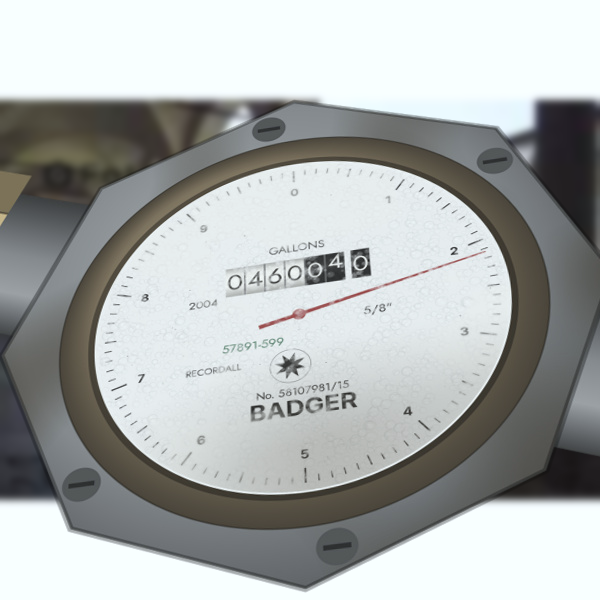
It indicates 460042.1 gal
